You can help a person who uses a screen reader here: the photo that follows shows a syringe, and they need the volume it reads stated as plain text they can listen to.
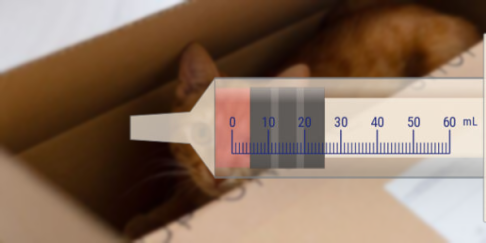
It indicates 5 mL
